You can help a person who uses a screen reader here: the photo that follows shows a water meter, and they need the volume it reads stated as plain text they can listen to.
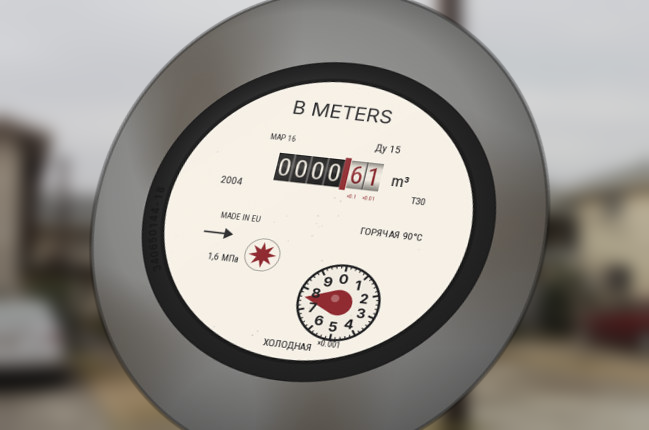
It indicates 0.617 m³
